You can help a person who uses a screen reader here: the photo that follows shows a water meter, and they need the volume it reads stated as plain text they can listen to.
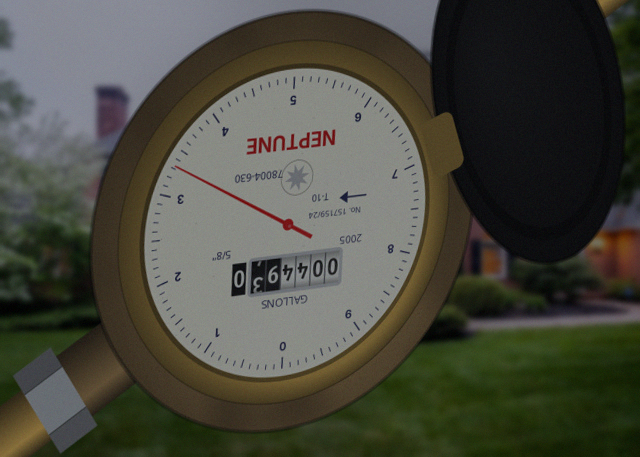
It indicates 44933.3 gal
